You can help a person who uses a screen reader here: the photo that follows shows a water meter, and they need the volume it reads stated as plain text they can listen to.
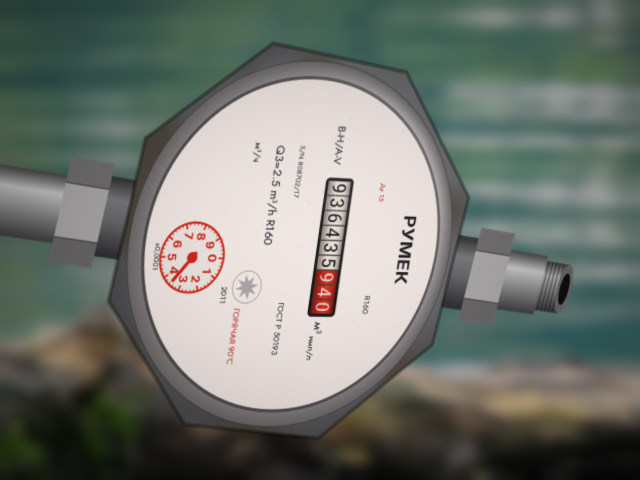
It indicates 936435.9403 m³
